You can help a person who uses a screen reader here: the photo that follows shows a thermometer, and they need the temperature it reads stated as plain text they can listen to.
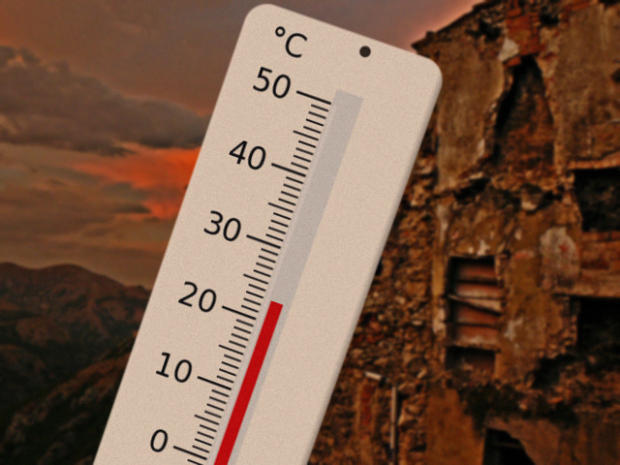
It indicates 23 °C
